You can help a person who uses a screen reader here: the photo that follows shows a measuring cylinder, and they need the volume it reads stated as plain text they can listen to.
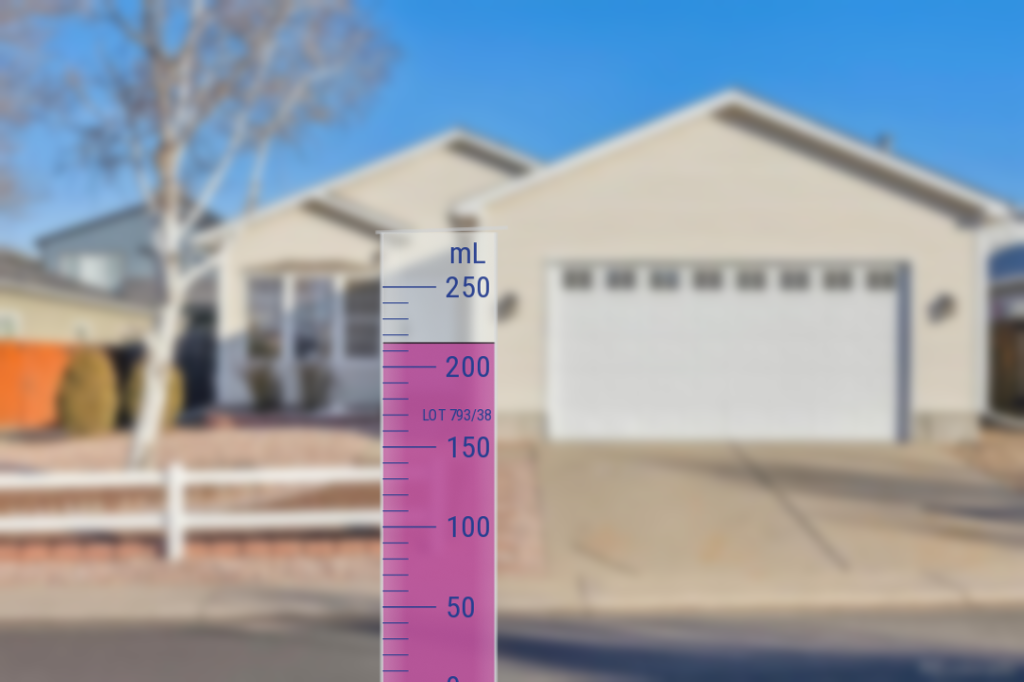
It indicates 215 mL
